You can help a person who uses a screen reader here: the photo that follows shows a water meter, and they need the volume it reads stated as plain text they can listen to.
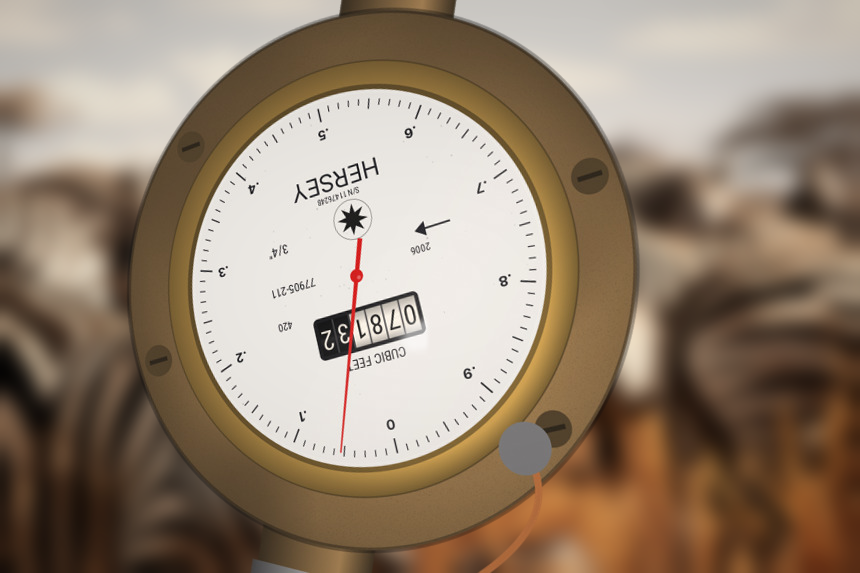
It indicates 78132.05 ft³
